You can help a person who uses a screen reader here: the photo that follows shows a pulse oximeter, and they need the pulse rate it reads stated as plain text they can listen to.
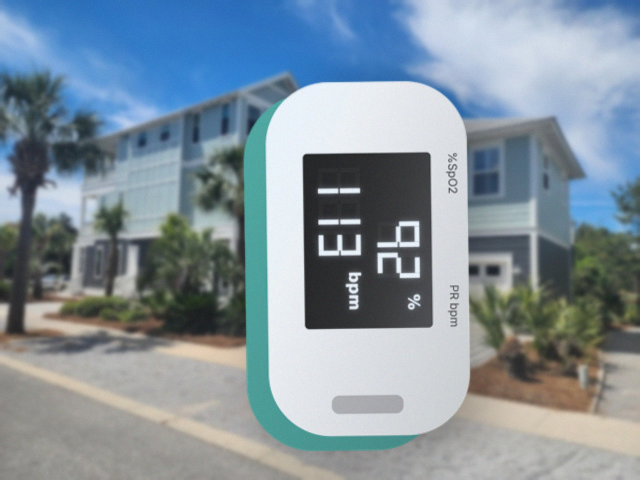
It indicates 113 bpm
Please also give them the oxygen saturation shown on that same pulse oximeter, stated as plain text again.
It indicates 92 %
